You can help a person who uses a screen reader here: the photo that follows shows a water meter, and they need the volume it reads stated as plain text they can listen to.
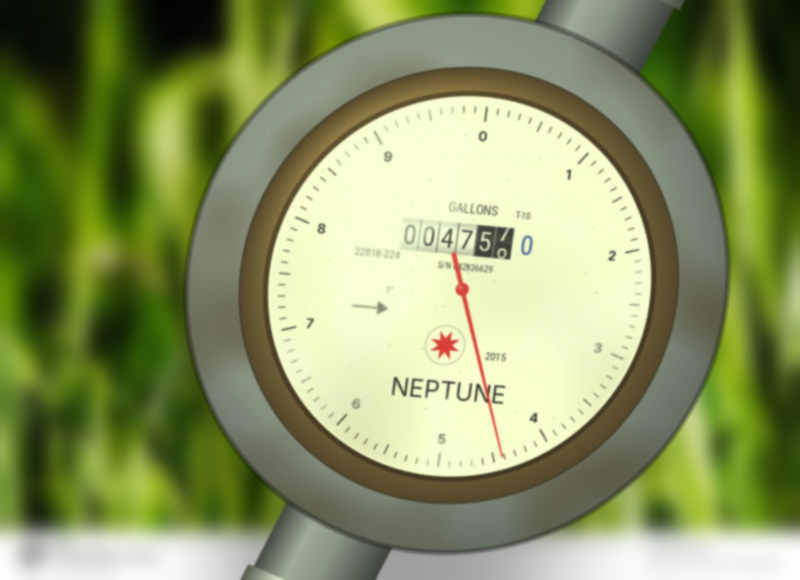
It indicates 47574.4 gal
